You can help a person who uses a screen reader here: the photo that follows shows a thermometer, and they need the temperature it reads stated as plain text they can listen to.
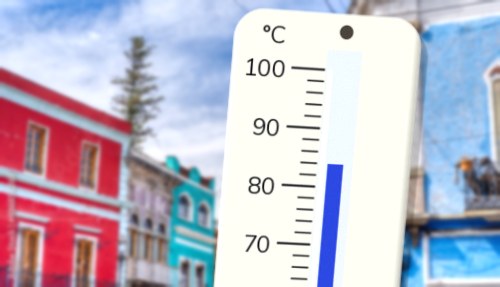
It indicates 84 °C
